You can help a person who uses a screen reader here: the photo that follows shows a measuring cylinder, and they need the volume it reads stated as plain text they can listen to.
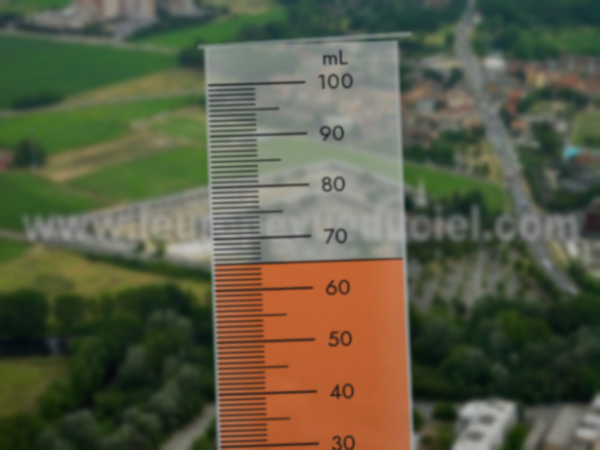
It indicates 65 mL
